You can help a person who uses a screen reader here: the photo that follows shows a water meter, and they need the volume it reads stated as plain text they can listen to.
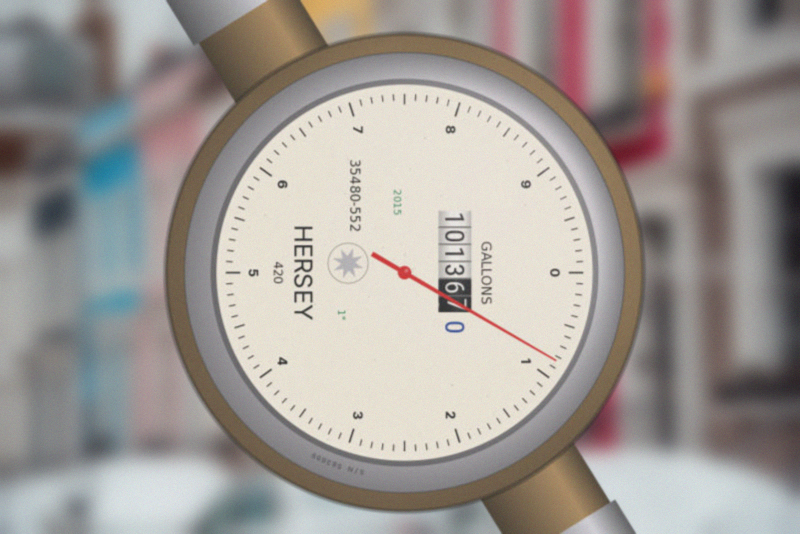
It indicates 1013670.8 gal
